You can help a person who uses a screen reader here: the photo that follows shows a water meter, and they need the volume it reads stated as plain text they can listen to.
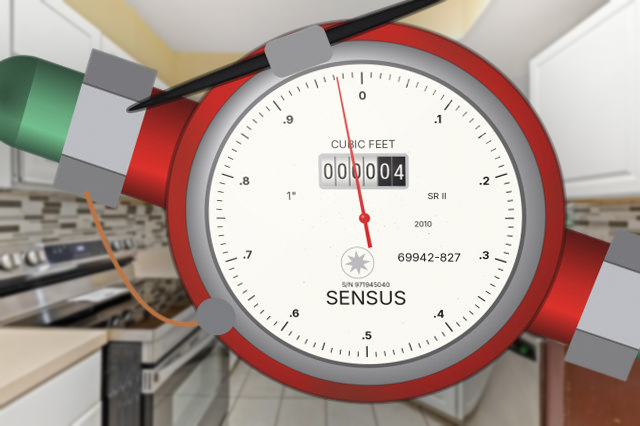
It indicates 3.97 ft³
